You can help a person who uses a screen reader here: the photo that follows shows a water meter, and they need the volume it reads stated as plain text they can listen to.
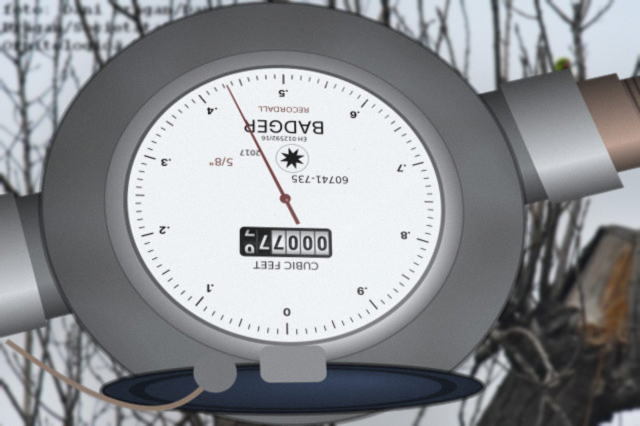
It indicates 776.43 ft³
